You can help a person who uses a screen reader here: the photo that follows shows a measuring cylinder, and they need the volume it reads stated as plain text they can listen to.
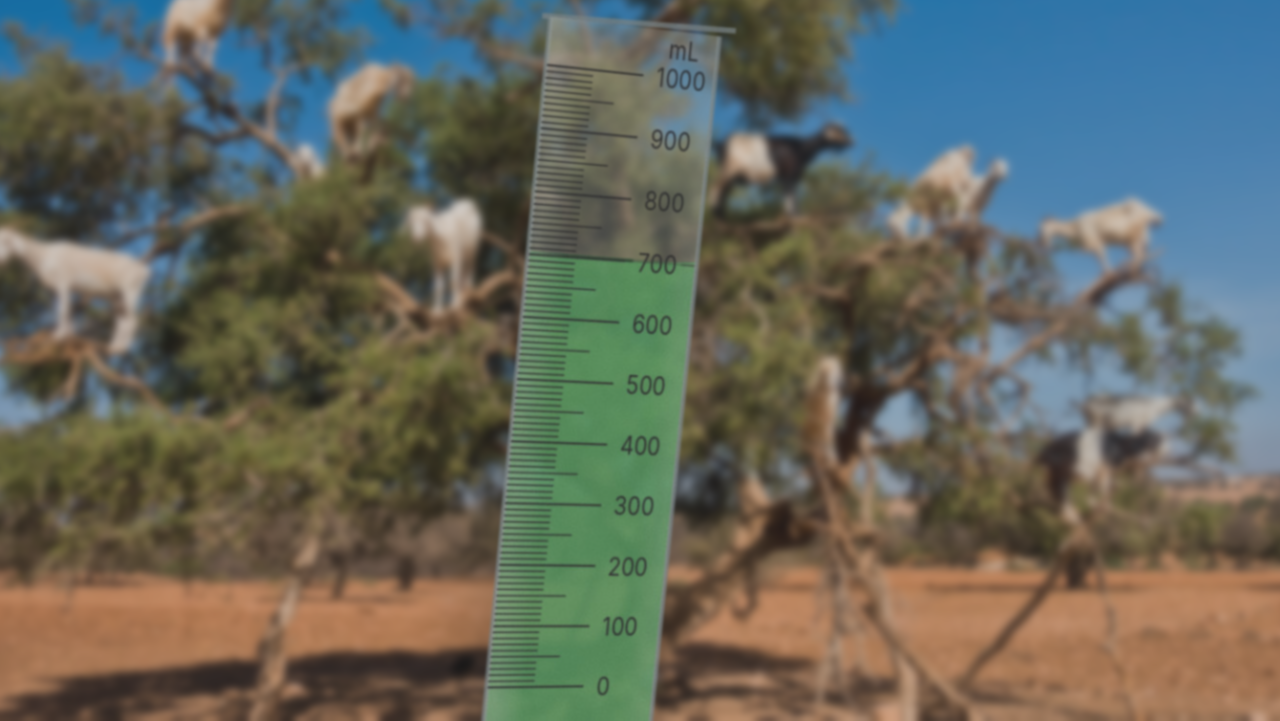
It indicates 700 mL
